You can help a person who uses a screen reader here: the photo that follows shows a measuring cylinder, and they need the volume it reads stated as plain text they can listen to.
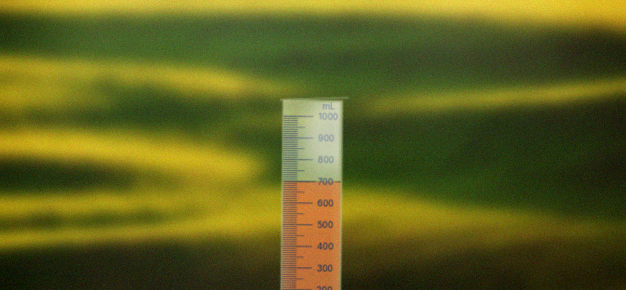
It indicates 700 mL
